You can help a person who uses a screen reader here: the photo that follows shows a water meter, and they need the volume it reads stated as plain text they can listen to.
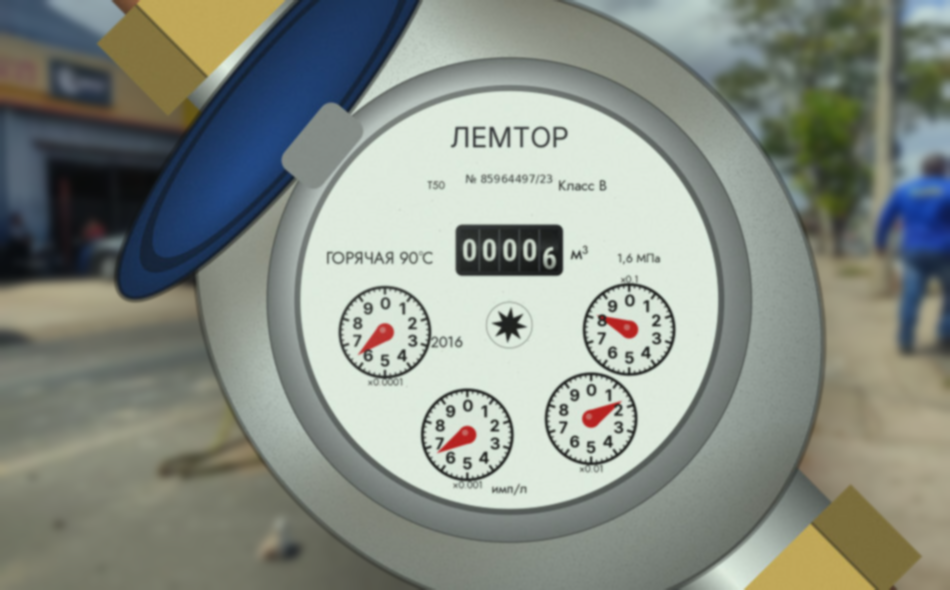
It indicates 5.8166 m³
